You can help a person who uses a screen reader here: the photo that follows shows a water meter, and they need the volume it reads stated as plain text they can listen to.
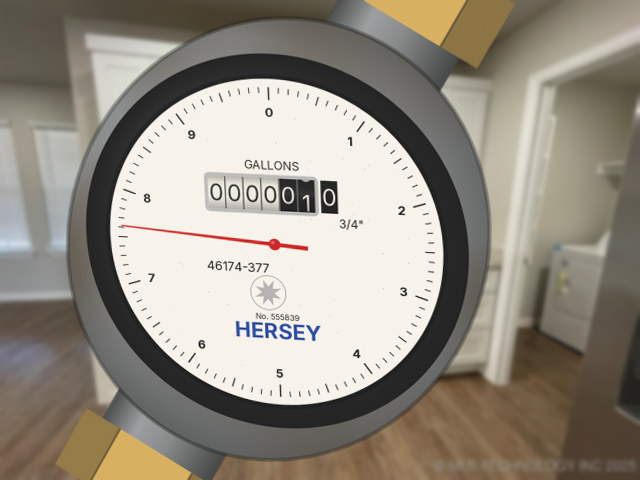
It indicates 7.6 gal
